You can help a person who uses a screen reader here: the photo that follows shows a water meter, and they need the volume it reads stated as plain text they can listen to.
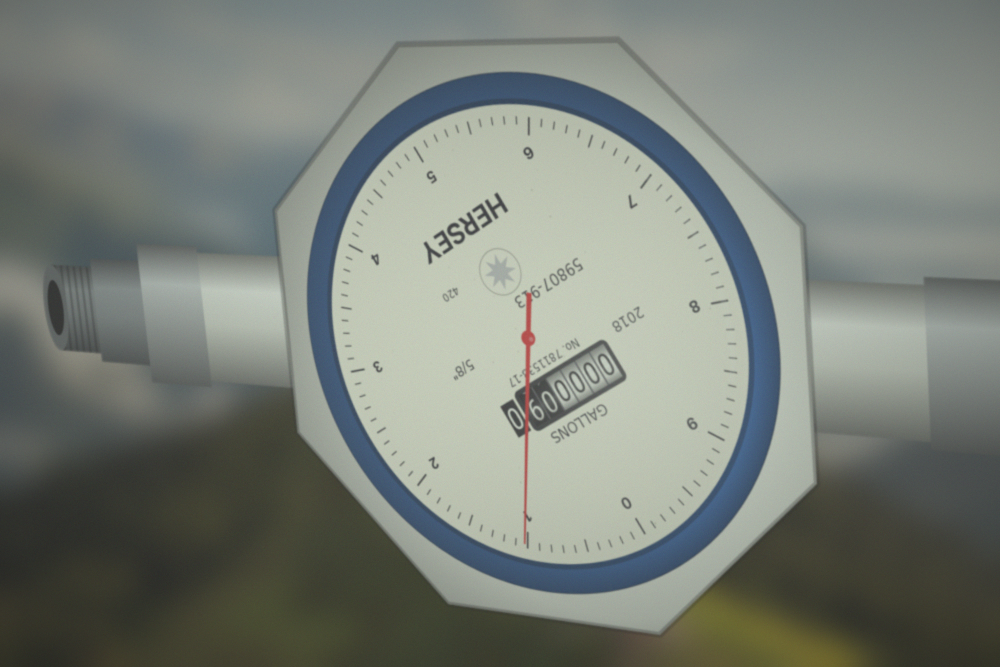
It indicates 91.0 gal
